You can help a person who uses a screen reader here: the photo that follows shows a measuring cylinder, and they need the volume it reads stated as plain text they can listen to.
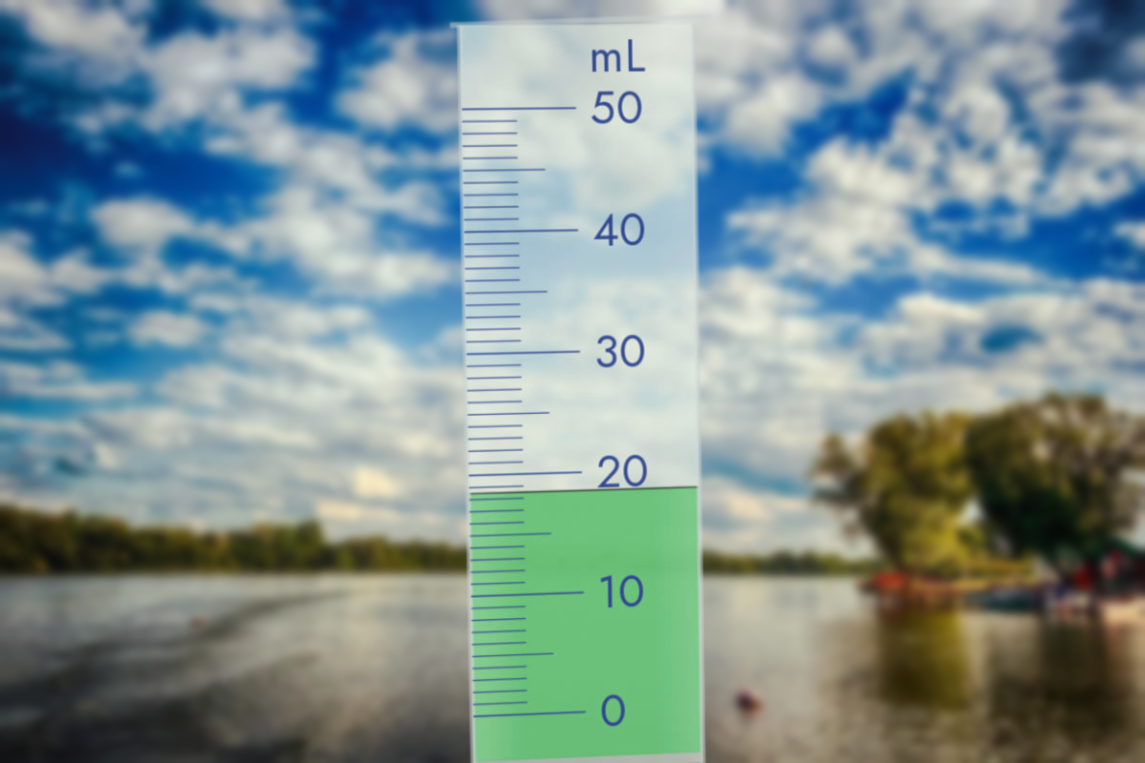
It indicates 18.5 mL
